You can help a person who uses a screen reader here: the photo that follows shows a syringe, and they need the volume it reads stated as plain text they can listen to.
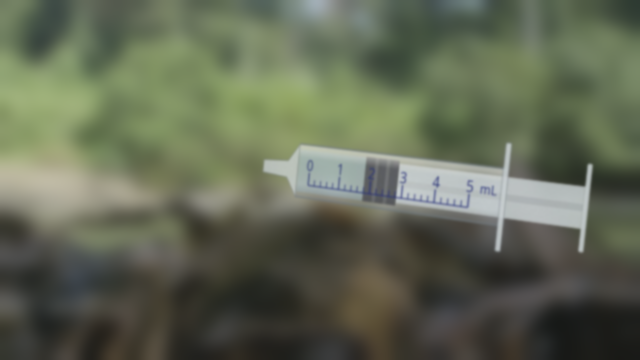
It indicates 1.8 mL
